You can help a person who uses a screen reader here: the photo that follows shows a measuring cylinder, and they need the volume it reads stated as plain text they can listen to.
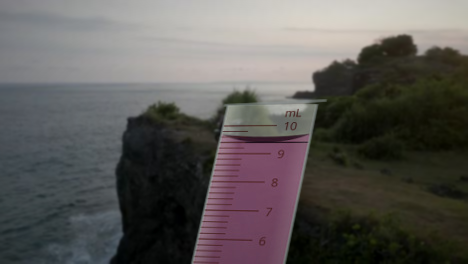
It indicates 9.4 mL
